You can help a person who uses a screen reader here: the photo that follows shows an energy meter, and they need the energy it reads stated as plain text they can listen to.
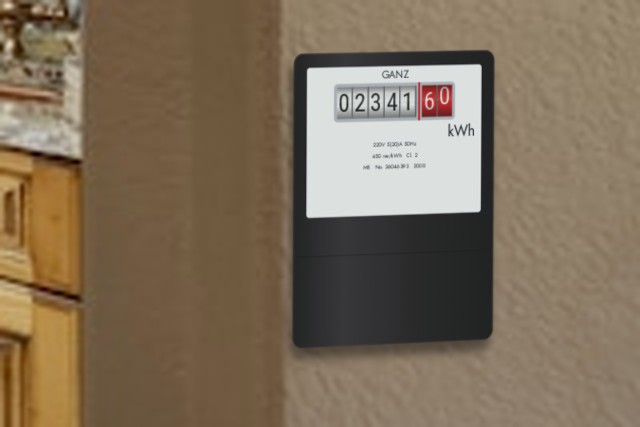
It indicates 2341.60 kWh
